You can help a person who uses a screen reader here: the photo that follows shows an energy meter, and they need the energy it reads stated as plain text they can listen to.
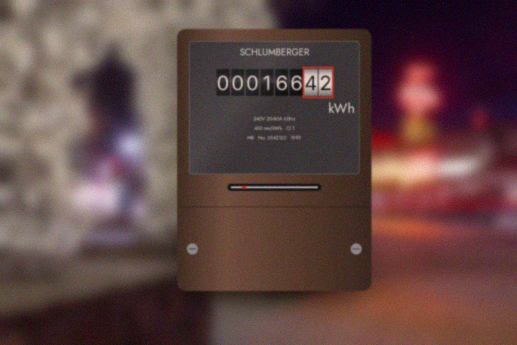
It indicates 166.42 kWh
